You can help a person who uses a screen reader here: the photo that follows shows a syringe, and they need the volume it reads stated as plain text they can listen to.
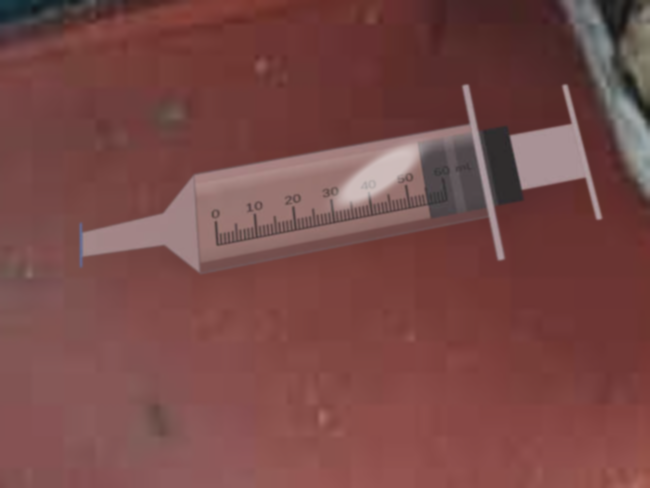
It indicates 55 mL
